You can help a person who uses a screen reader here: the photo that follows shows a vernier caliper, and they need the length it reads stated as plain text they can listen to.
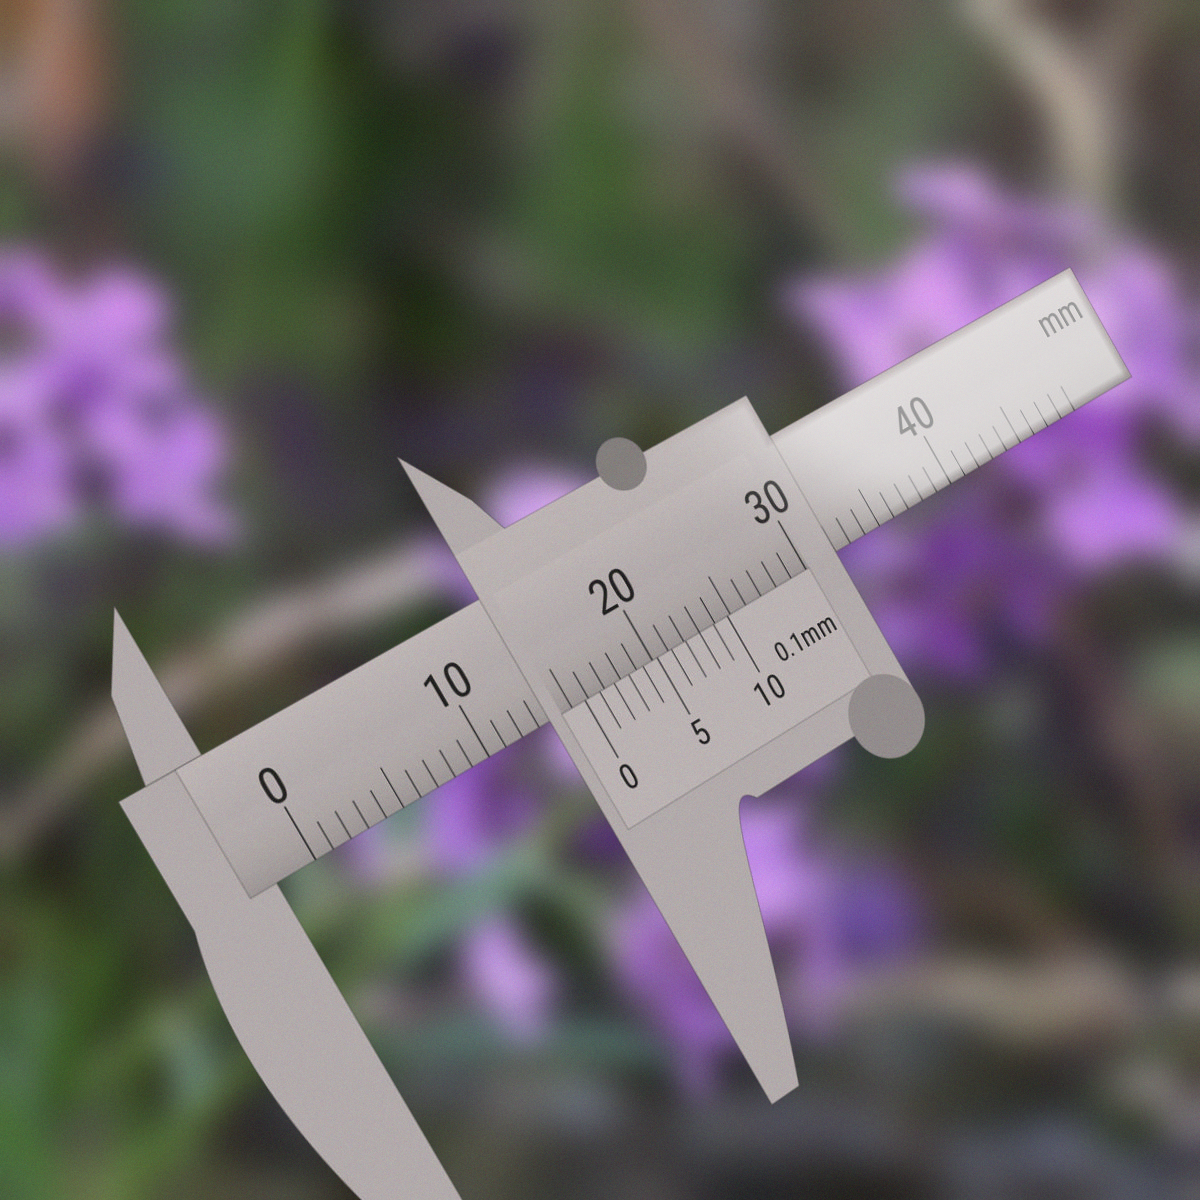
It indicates 15.8 mm
